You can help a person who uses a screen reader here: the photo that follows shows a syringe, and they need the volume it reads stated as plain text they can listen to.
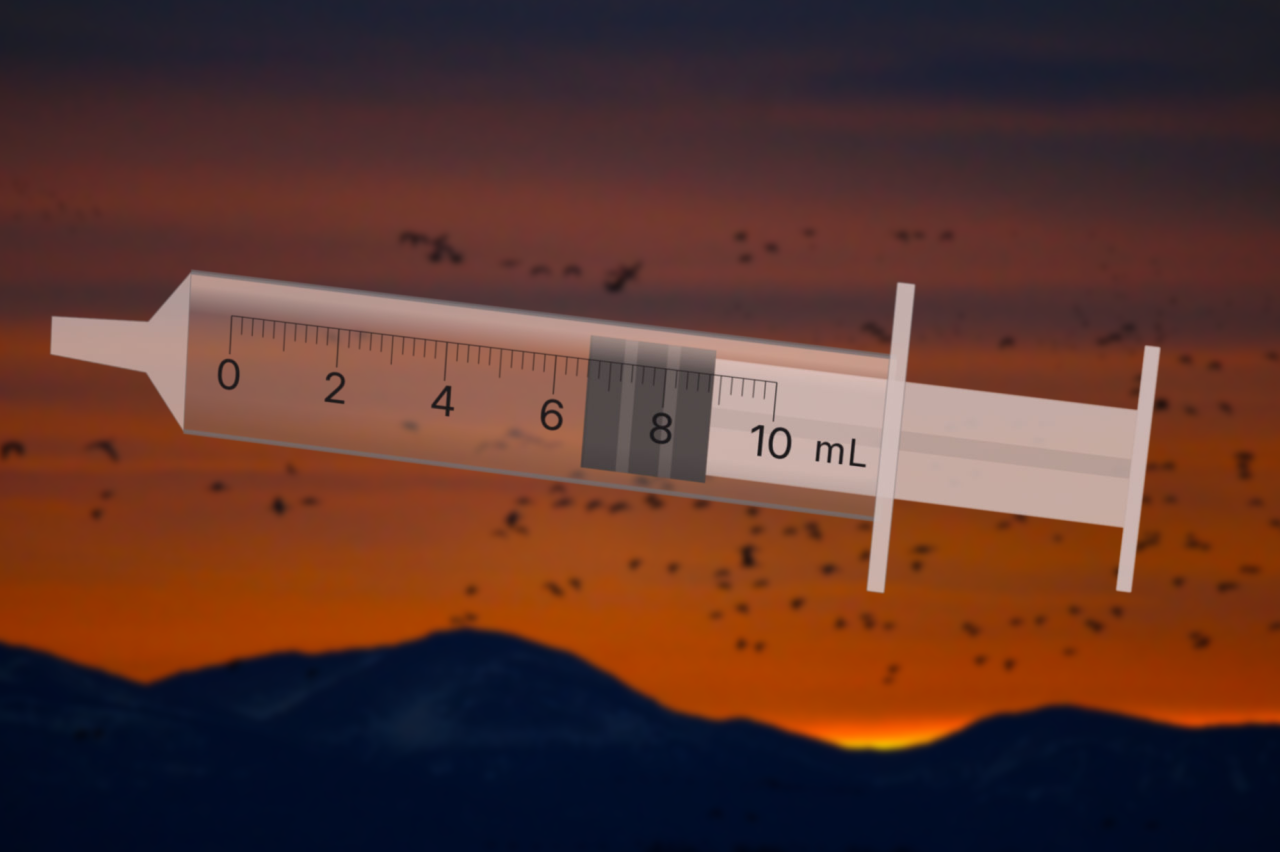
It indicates 6.6 mL
